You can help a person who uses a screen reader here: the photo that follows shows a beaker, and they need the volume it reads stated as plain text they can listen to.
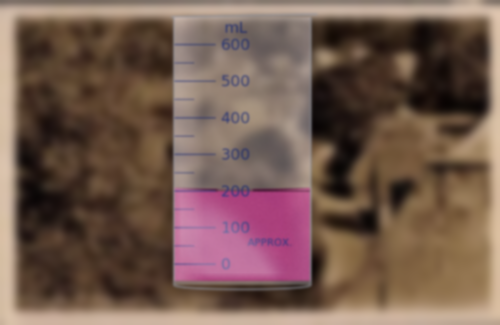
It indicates 200 mL
